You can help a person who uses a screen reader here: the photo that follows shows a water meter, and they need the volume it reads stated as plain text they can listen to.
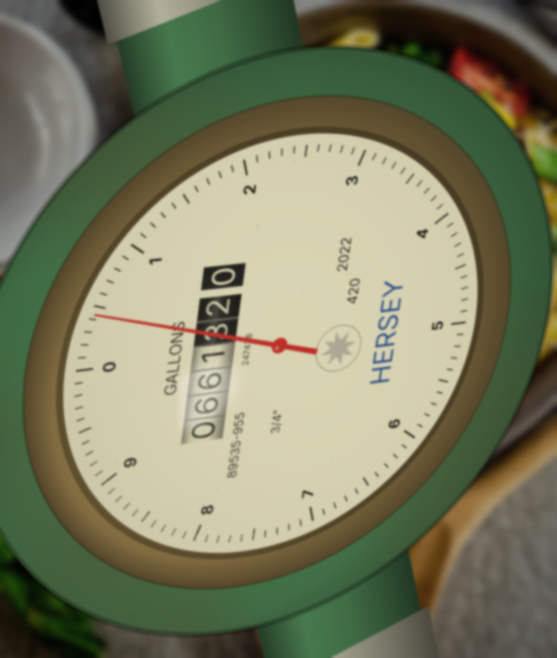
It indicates 661320.4 gal
